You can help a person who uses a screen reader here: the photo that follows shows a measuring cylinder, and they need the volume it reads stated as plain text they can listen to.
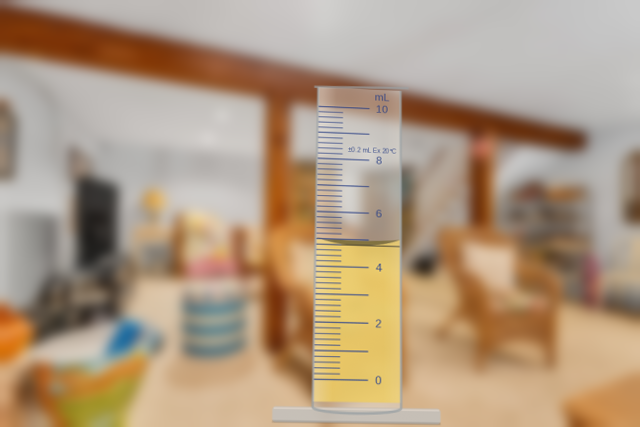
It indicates 4.8 mL
